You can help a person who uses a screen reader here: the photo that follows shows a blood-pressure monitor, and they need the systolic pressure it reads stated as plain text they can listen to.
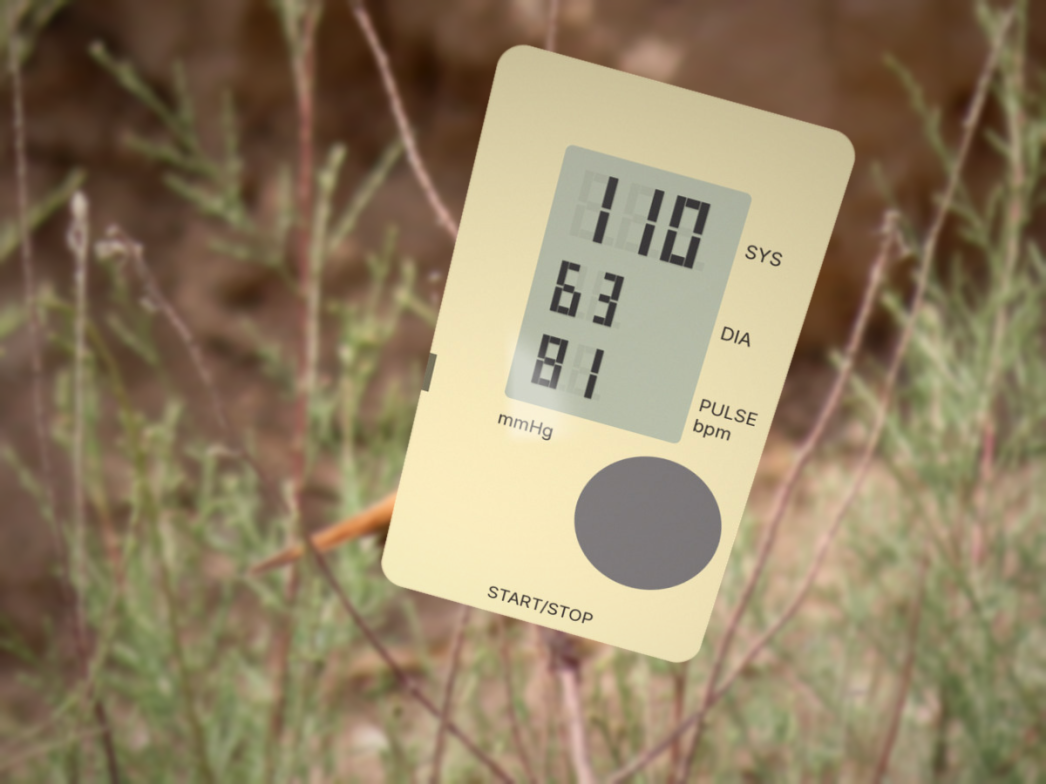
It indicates 110 mmHg
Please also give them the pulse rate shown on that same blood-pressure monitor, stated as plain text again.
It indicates 81 bpm
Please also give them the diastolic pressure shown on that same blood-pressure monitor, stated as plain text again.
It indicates 63 mmHg
